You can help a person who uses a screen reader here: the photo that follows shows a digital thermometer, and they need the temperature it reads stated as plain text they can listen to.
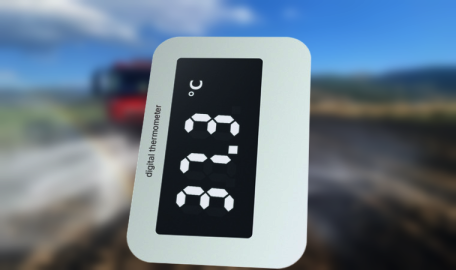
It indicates 37.3 °C
